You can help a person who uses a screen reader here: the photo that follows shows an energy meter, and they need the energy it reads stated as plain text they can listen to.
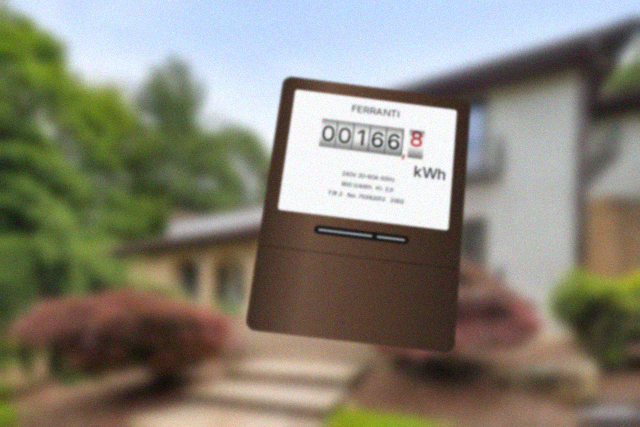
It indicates 166.8 kWh
